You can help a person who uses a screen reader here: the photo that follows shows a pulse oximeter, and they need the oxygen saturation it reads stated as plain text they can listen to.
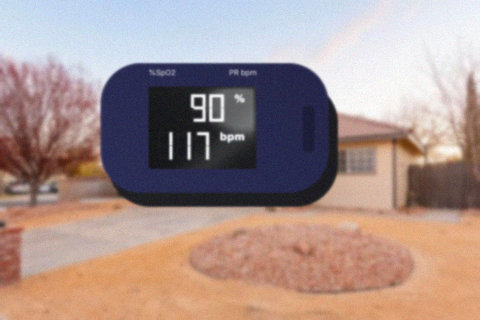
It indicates 90 %
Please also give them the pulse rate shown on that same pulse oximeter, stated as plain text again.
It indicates 117 bpm
